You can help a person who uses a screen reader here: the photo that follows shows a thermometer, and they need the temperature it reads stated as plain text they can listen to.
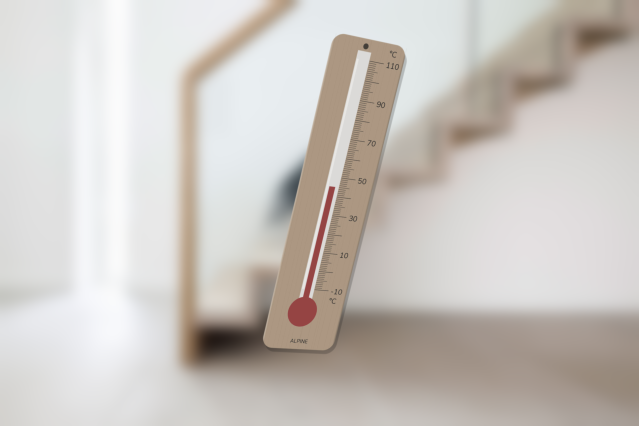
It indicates 45 °C
